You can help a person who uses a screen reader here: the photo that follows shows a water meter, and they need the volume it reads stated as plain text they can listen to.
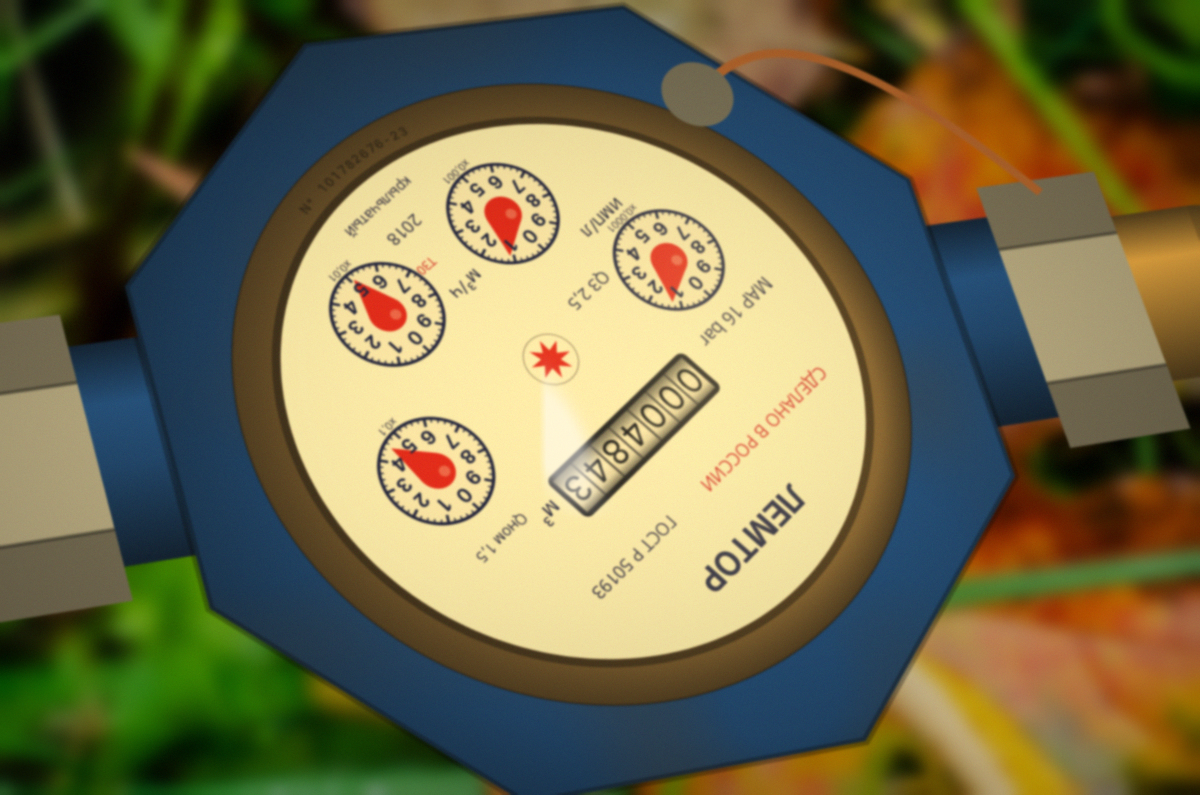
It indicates 4843.4511 m³
